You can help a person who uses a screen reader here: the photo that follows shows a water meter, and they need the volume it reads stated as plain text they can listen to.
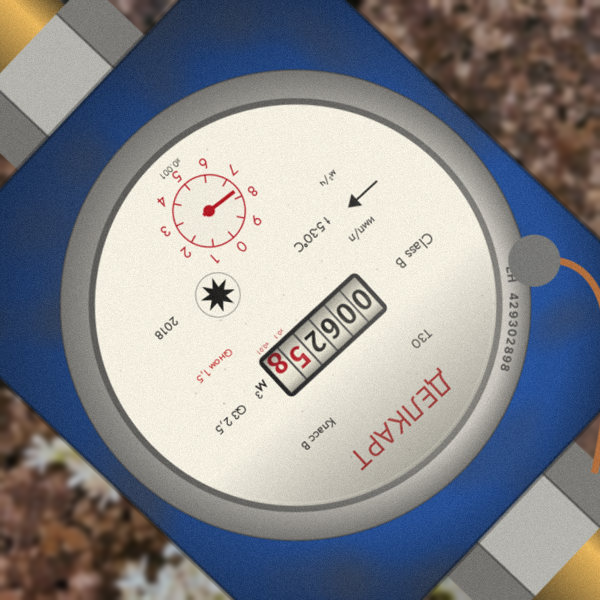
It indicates 62.577 m³
